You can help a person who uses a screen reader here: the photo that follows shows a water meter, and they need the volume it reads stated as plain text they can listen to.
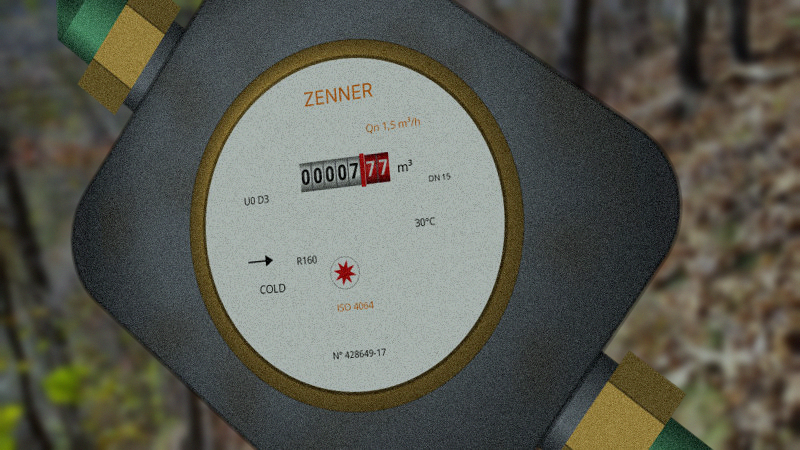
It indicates 7.77 m³
